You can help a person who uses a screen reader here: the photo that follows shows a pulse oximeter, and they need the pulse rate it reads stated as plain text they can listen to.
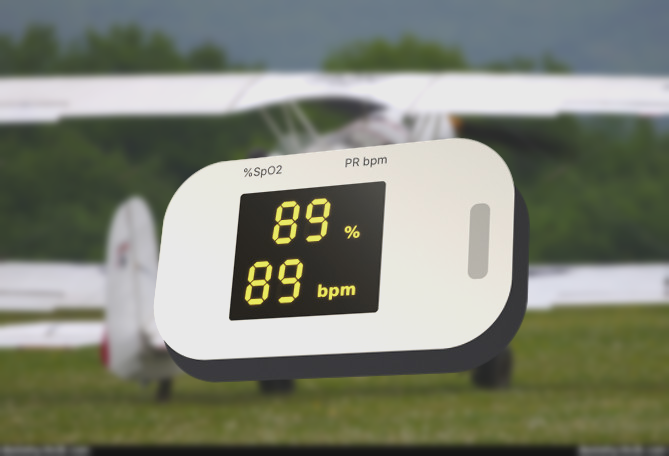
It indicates 89 bpm
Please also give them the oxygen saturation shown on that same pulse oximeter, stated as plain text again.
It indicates 89 %
